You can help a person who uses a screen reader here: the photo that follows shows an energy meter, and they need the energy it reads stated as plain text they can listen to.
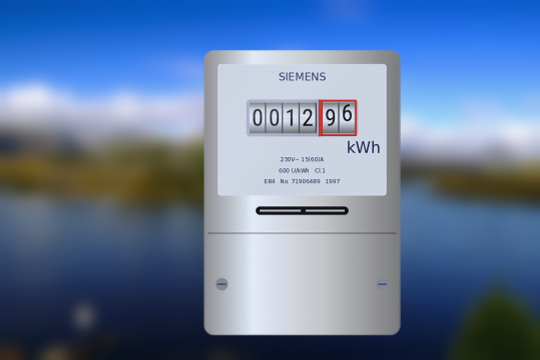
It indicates 12.96 kWh
